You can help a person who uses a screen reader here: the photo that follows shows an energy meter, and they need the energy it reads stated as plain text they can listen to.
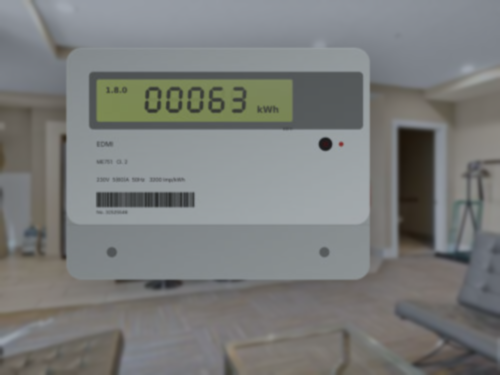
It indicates 63 kWh
